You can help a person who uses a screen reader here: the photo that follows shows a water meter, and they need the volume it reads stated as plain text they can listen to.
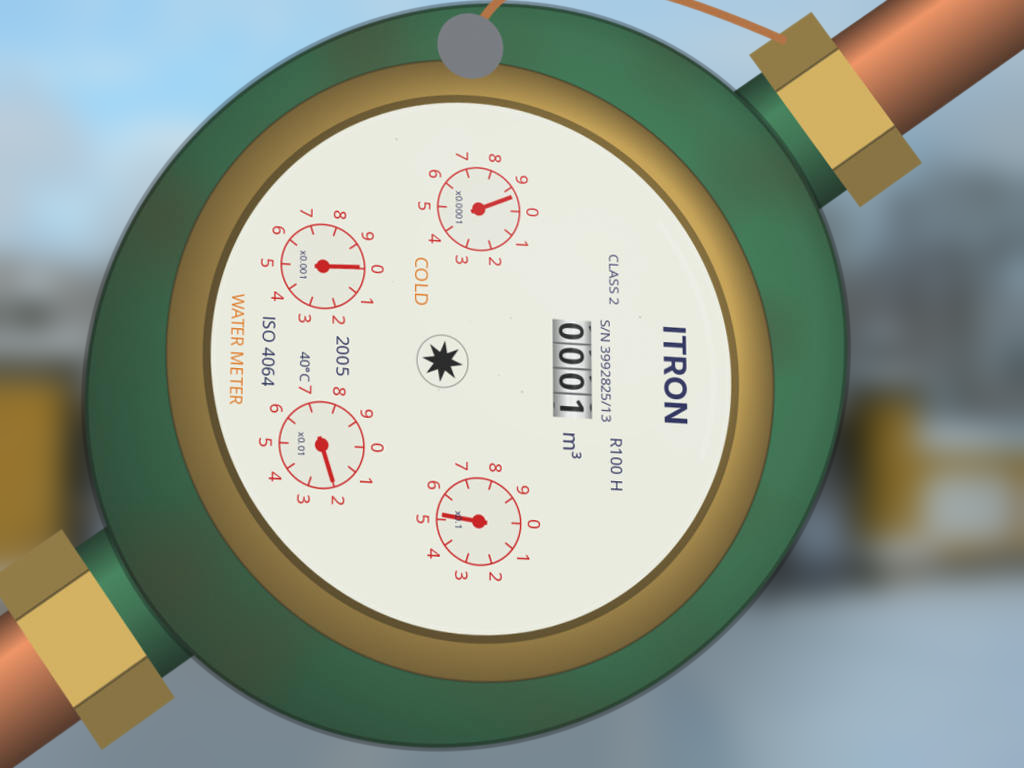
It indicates 1.5199 m³
